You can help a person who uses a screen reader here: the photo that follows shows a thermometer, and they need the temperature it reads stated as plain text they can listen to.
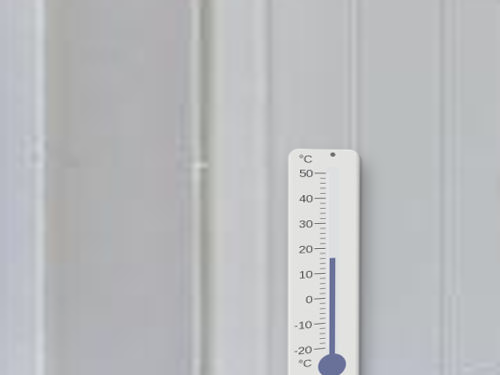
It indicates 16 °C
